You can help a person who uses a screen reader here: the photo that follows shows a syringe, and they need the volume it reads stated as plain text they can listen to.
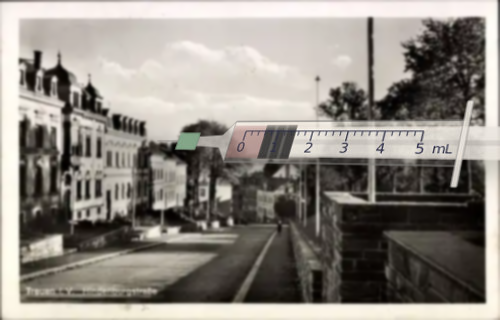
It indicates 0.6 mL
